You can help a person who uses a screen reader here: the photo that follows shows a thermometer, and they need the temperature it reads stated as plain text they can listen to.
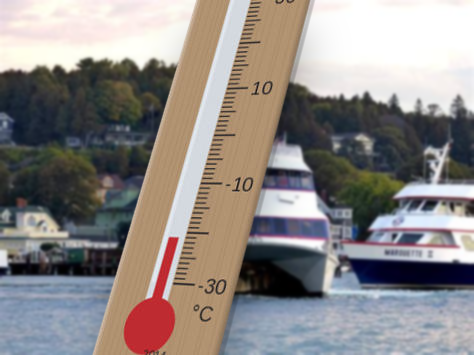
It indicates -21 °C
